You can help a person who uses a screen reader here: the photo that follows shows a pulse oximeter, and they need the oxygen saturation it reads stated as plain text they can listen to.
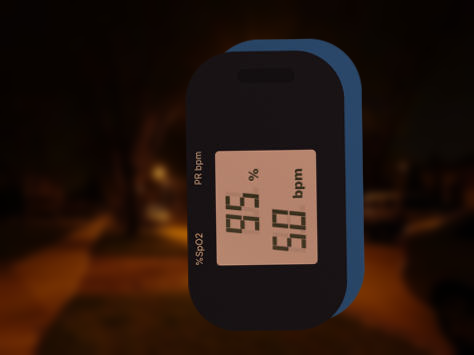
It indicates 95 %
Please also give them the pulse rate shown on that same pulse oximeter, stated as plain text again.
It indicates 50 bpm
